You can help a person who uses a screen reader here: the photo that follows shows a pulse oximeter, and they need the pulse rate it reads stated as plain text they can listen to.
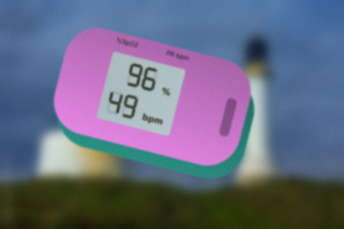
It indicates 49 bpm
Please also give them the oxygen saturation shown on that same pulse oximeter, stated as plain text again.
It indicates 96 %
